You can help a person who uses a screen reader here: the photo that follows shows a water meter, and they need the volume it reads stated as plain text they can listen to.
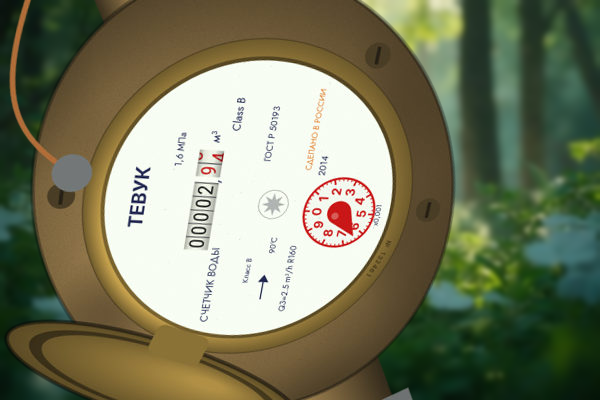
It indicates 2.936 m³
